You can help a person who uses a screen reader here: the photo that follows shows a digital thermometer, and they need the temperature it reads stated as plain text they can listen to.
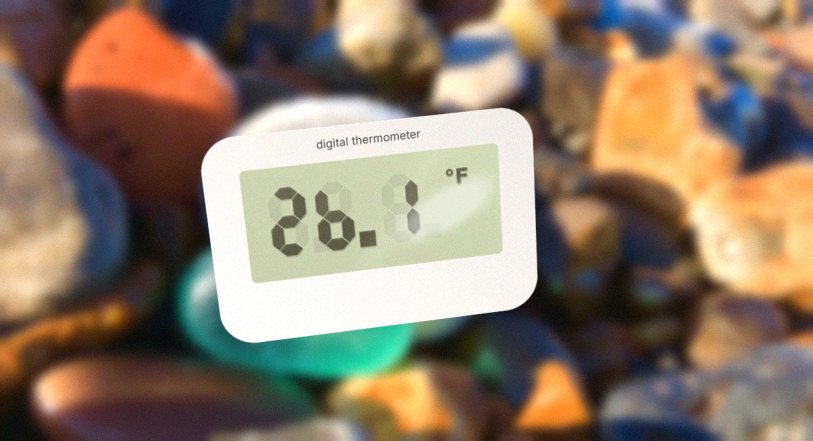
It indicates 26.1 °F
